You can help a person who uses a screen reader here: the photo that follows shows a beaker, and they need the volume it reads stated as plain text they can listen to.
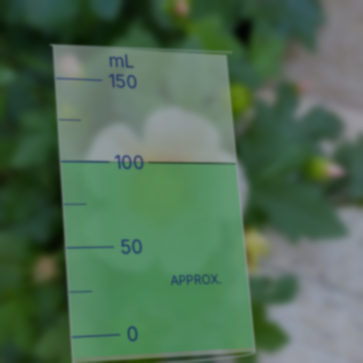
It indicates 100 mL
